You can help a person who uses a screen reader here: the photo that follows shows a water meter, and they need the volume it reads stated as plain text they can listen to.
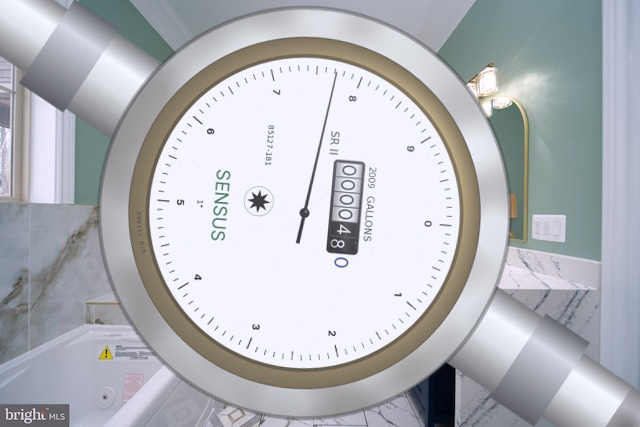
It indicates 477.7 gal
